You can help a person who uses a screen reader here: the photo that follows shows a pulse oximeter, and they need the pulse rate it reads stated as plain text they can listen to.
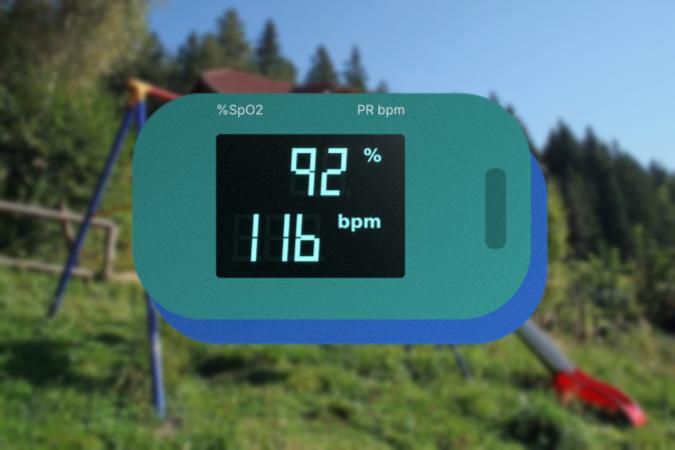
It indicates 116 bpm
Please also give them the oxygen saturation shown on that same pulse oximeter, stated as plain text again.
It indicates 92 %
